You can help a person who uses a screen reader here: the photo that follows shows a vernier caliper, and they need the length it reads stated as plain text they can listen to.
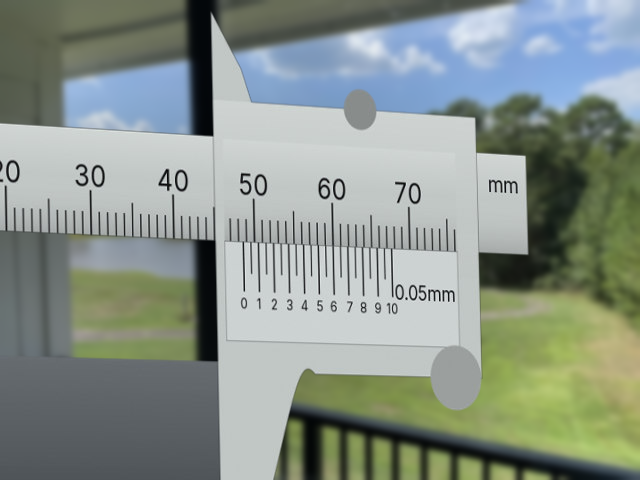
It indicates 48.6 mm
